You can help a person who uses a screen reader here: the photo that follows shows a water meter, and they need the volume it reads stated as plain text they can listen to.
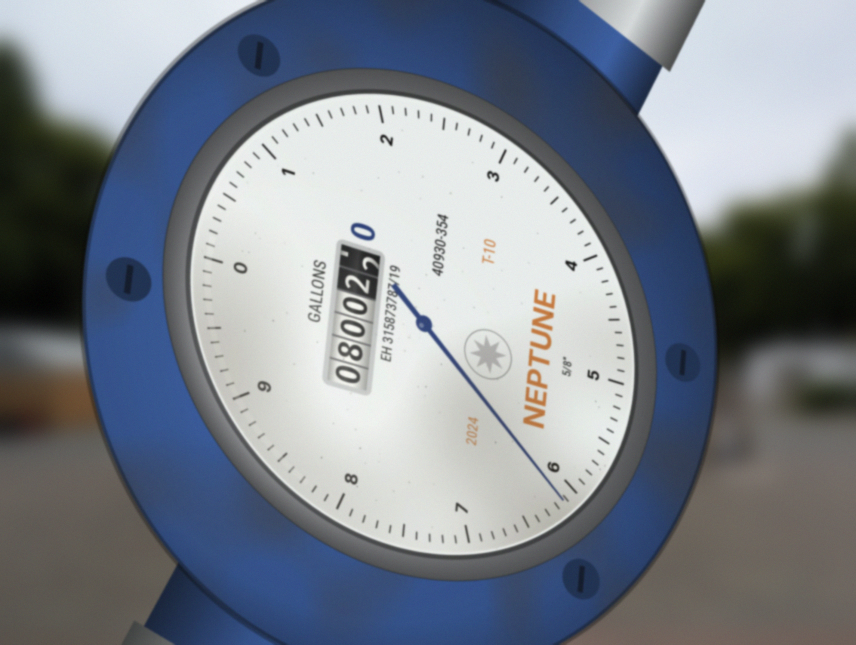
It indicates 800216.1 gal
